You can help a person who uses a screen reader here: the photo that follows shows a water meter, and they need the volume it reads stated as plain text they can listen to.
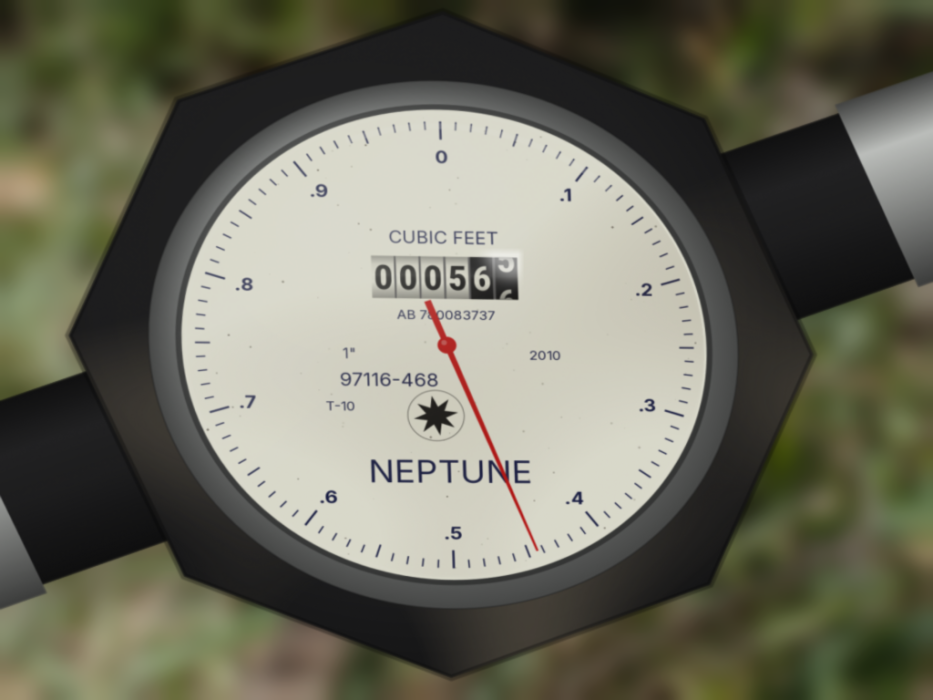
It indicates 565.44 ft³
